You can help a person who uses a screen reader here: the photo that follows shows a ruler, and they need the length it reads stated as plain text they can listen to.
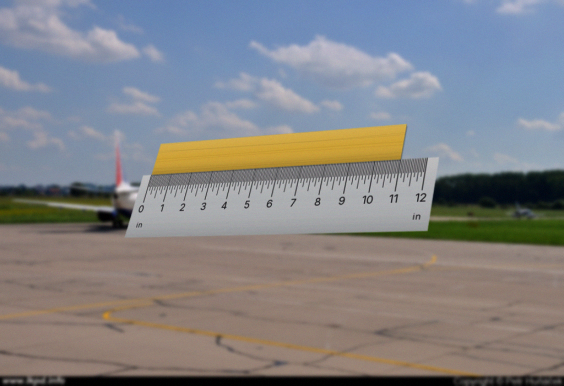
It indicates 11 in
